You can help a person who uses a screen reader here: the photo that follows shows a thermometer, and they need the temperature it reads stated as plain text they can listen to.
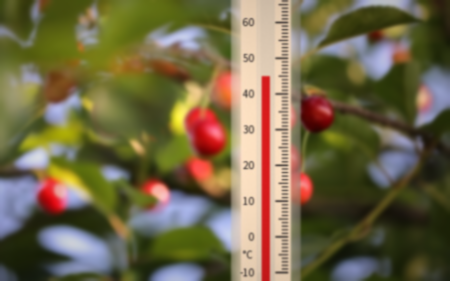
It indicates 45 °C
